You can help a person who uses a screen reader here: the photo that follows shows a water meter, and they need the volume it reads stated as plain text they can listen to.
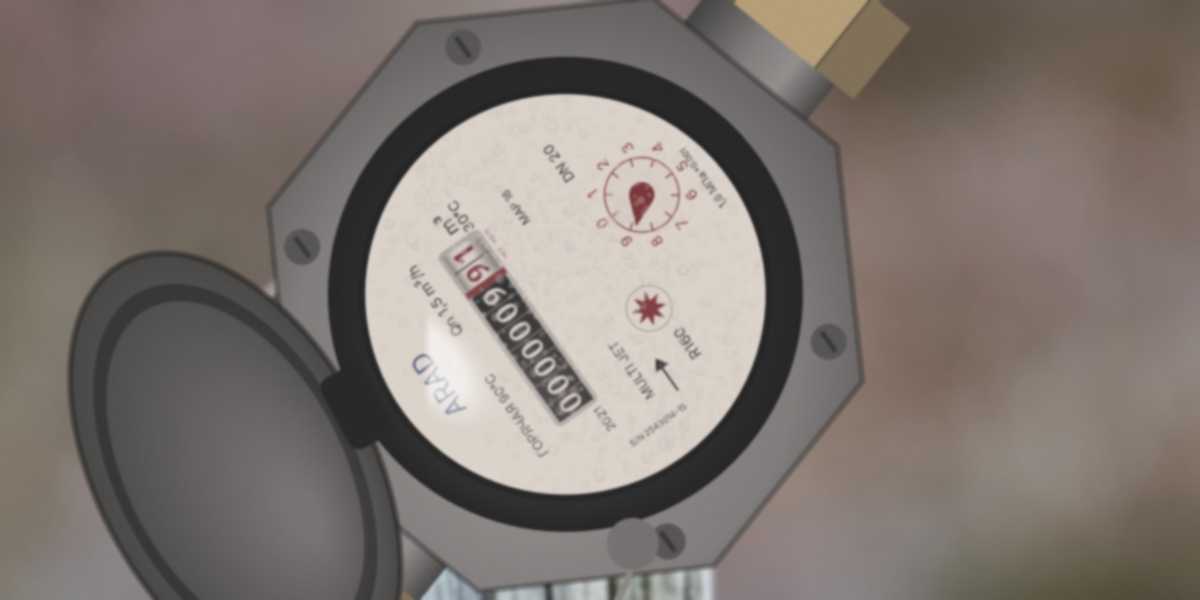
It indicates 9.918 m³
